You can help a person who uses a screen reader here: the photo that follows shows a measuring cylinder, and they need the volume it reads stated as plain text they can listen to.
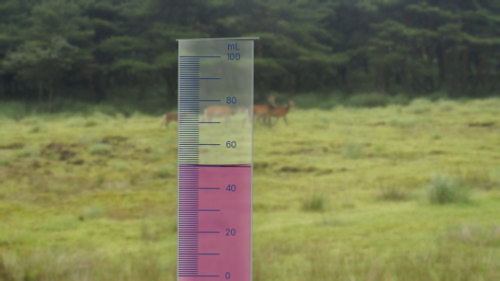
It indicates 50 mL
